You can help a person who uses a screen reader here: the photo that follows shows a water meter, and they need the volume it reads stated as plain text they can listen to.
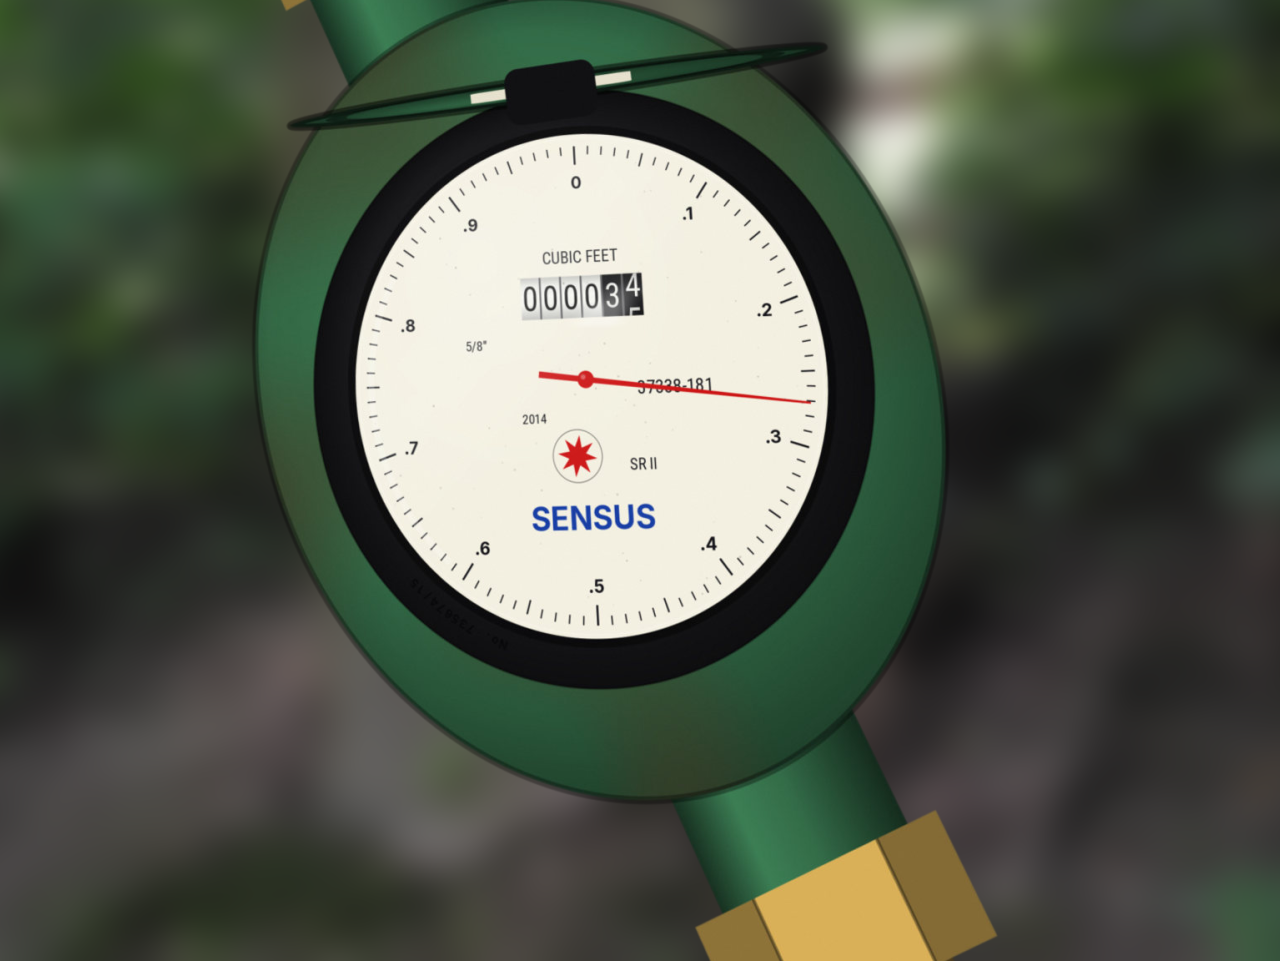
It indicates 34.27 ft³
